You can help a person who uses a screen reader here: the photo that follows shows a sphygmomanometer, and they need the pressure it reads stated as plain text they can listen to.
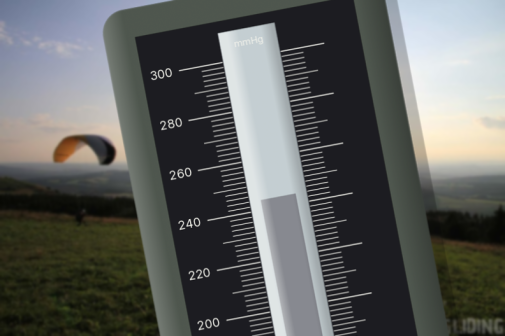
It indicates 244 mmHg
